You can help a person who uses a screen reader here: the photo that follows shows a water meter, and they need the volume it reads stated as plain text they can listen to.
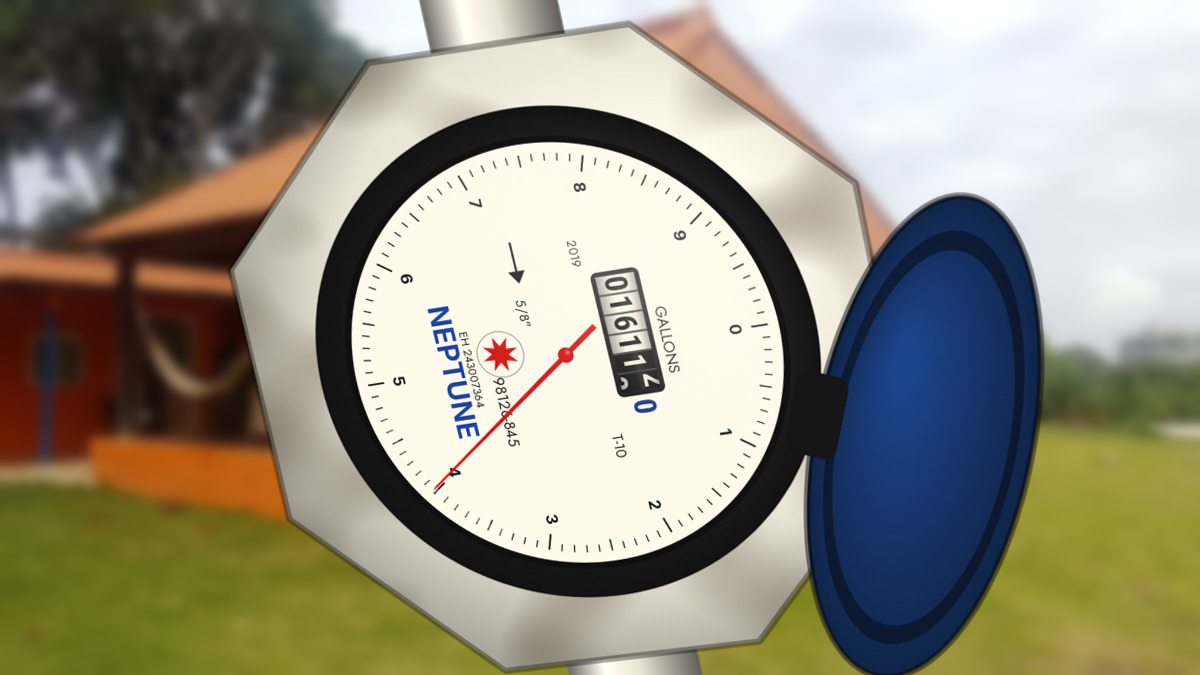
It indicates 161124.0 gal
